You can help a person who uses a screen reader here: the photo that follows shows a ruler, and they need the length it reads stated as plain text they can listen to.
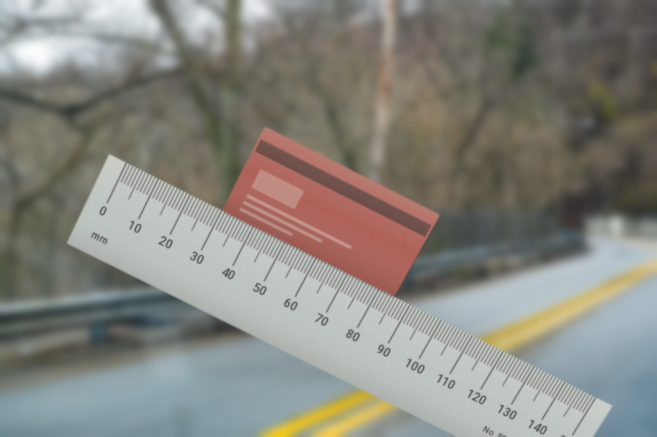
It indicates 55 mm
